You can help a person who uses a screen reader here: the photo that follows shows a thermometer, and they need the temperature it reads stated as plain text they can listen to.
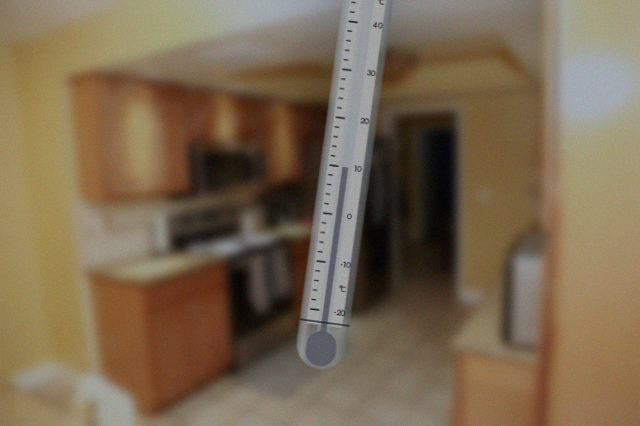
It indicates 10 °C
